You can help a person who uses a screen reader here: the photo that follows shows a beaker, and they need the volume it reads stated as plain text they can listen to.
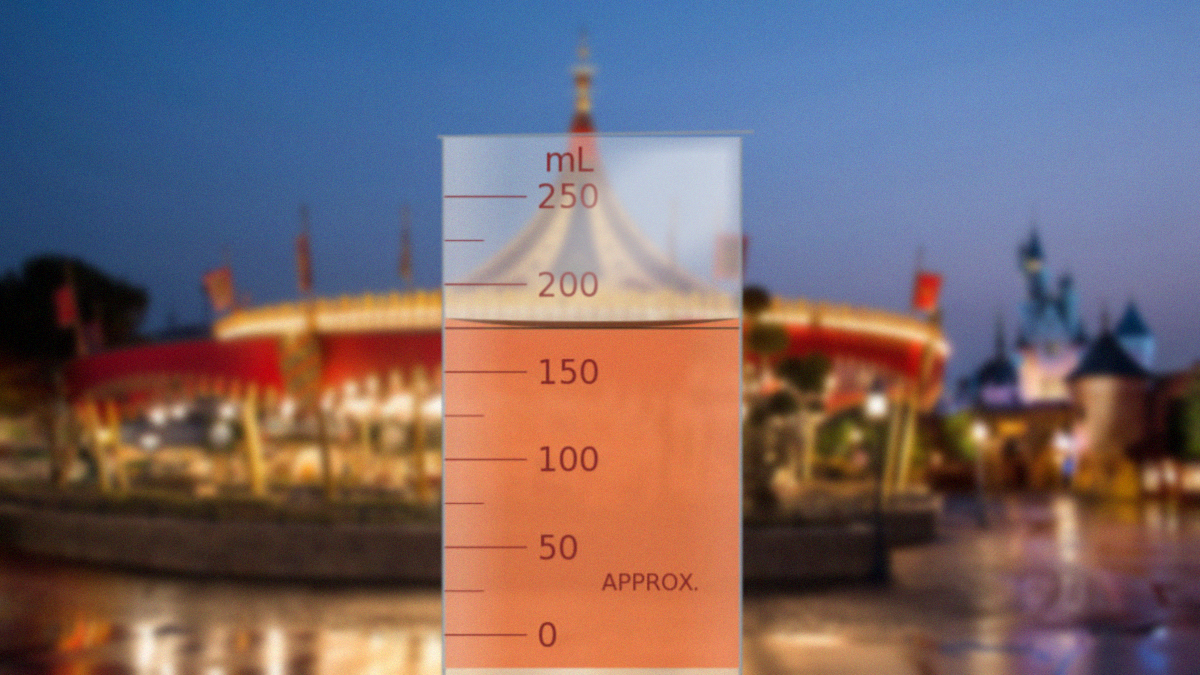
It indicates 175 mL
